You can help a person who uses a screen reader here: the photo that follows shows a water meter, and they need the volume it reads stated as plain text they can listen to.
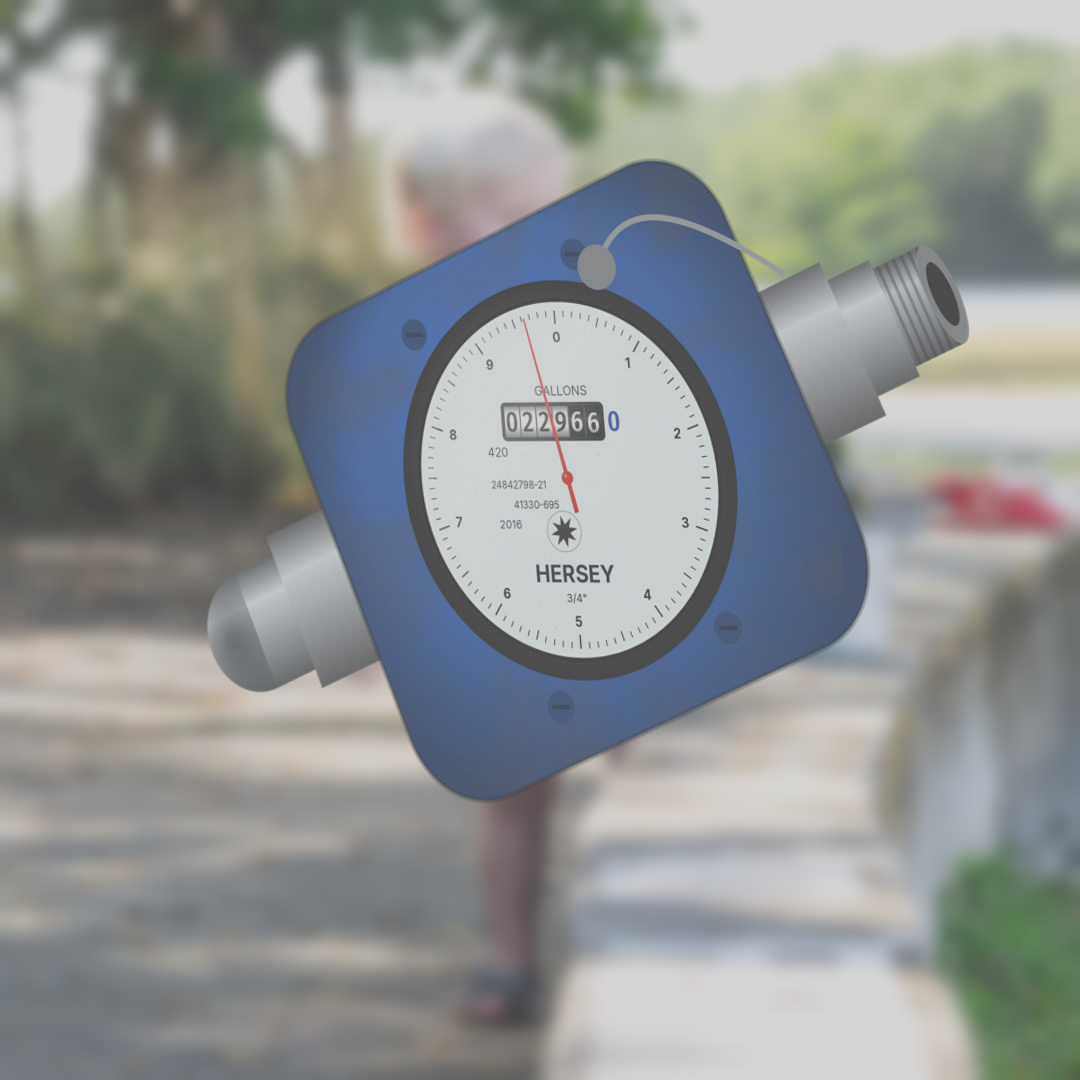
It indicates 229659.6 gal
